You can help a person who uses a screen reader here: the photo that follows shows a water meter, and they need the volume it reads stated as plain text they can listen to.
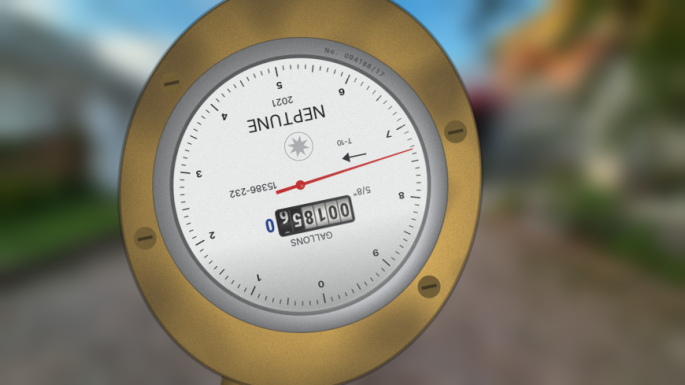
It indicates 18557.3 gal
